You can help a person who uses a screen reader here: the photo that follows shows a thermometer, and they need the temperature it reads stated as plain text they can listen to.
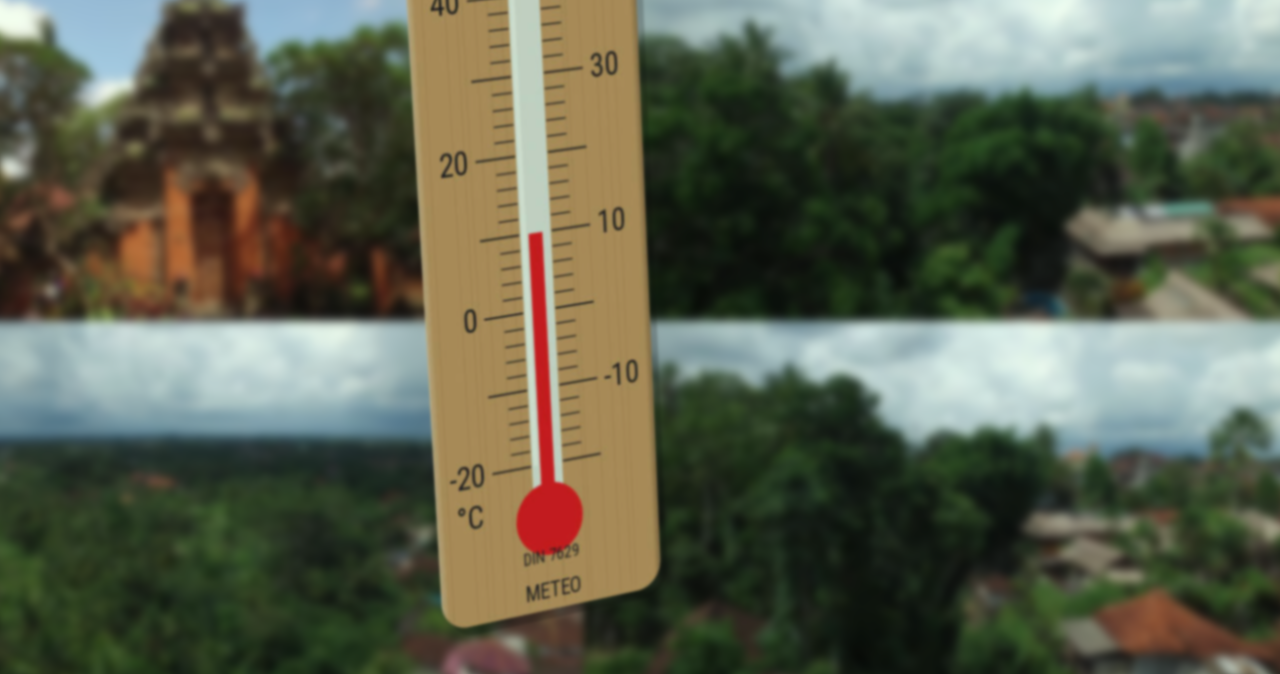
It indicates 10 °C
